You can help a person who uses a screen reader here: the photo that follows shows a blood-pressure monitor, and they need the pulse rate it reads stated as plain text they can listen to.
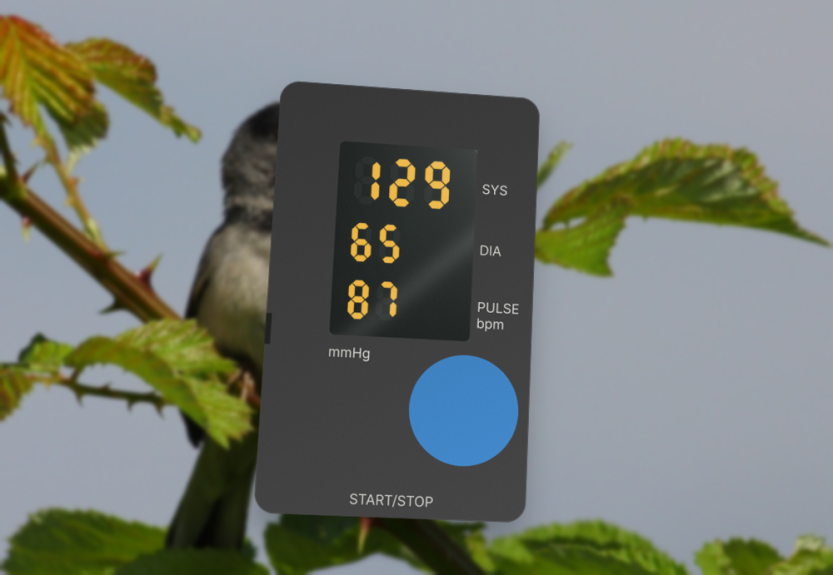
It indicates 87 bpm
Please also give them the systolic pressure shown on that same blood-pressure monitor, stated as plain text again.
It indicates 129 mmHg
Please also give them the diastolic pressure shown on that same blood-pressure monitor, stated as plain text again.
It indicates 65 mmHg
